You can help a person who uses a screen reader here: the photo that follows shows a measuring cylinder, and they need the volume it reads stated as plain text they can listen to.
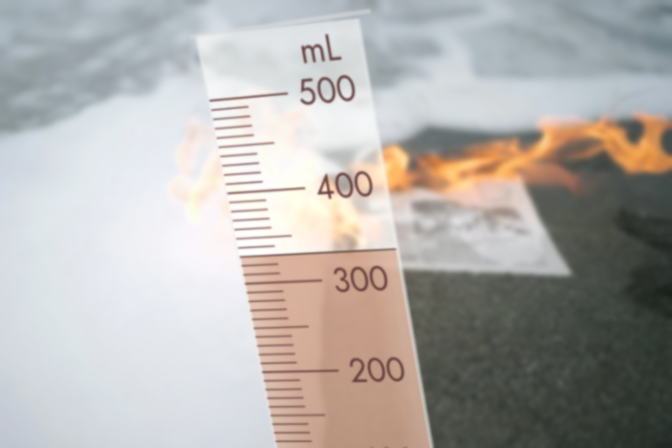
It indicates 330 mL
